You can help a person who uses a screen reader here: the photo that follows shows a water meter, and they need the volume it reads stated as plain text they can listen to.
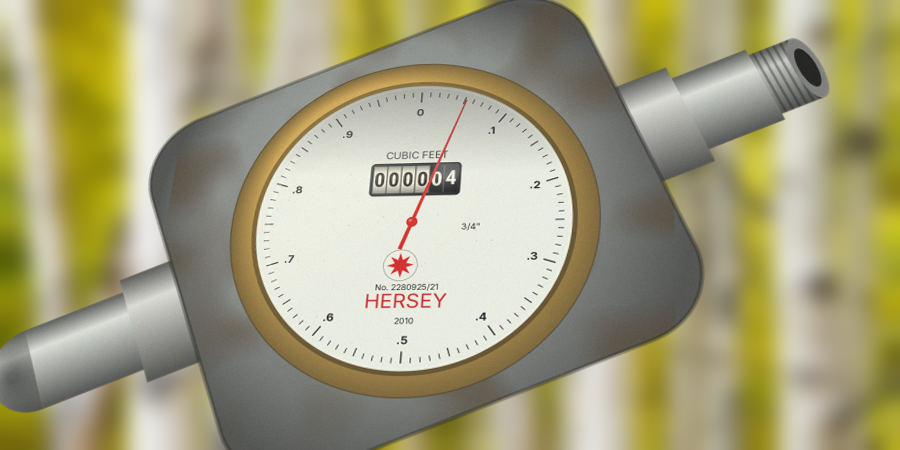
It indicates 4.05 ft³
